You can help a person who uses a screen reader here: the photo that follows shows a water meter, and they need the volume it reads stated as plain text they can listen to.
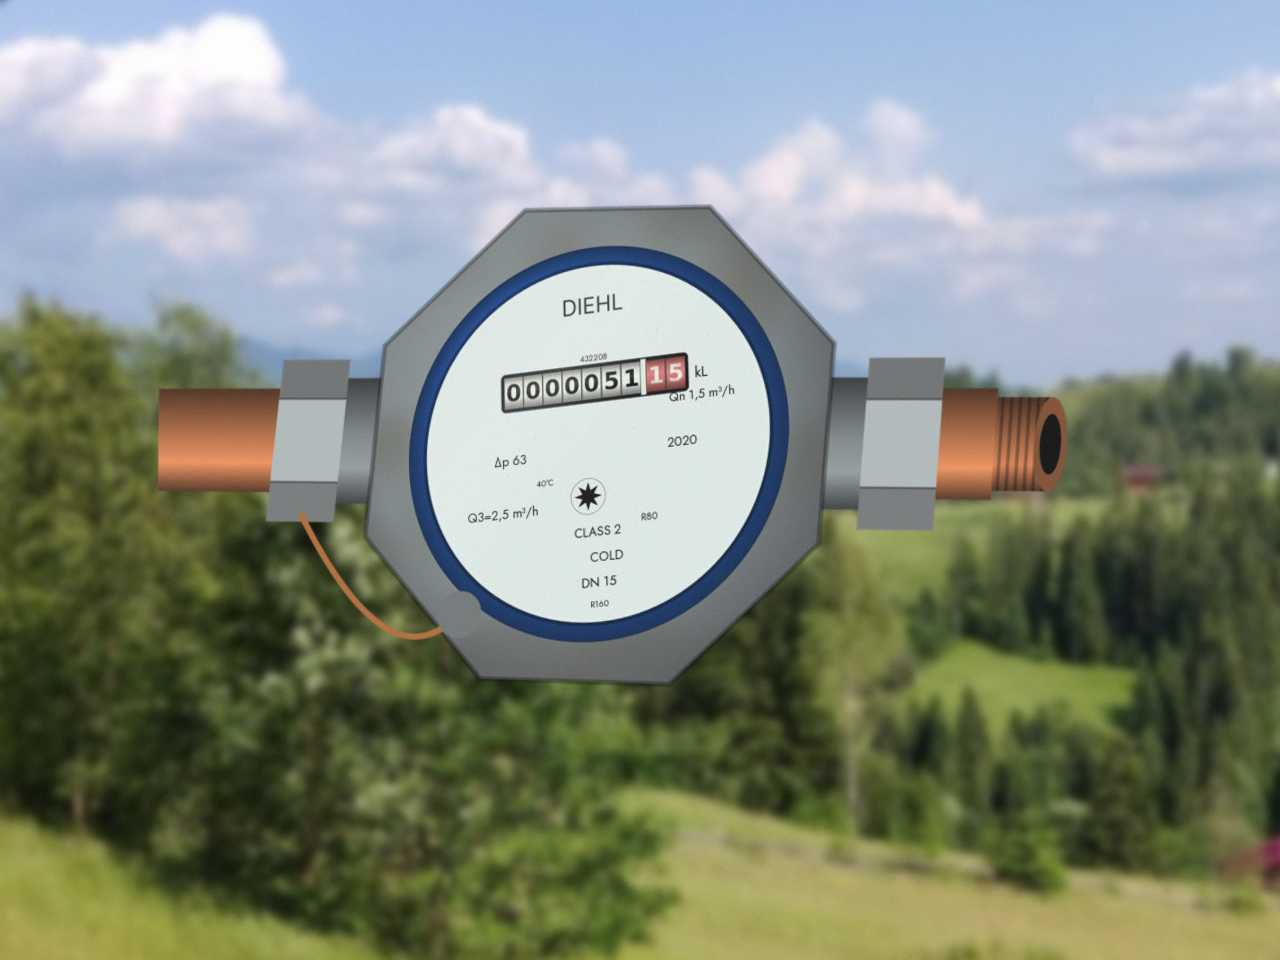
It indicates 51.15 kL
